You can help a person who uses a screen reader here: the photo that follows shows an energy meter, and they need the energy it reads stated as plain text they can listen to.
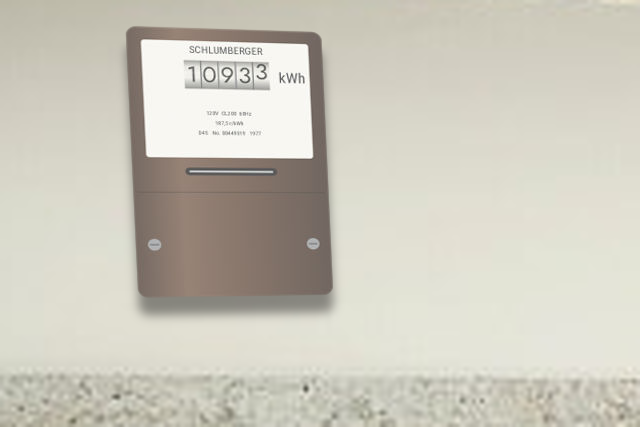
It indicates 10933 kWh
